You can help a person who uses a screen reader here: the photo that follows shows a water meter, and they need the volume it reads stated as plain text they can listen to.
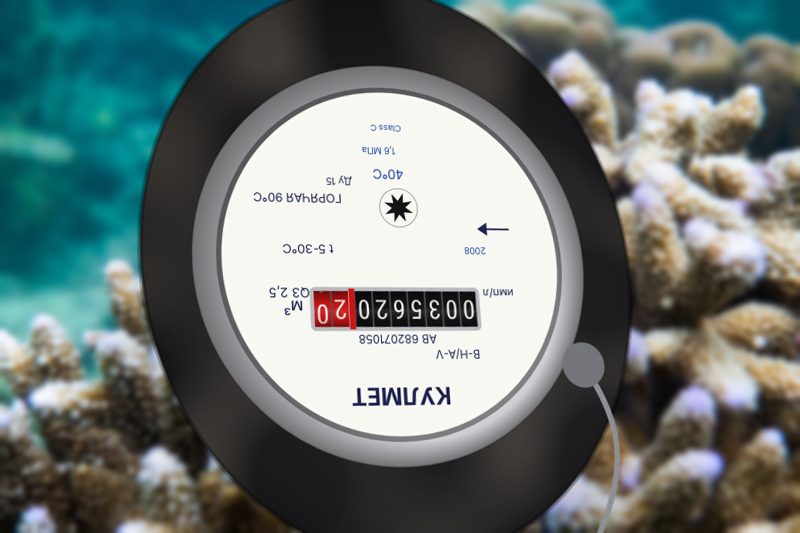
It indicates 35620.20 m³
